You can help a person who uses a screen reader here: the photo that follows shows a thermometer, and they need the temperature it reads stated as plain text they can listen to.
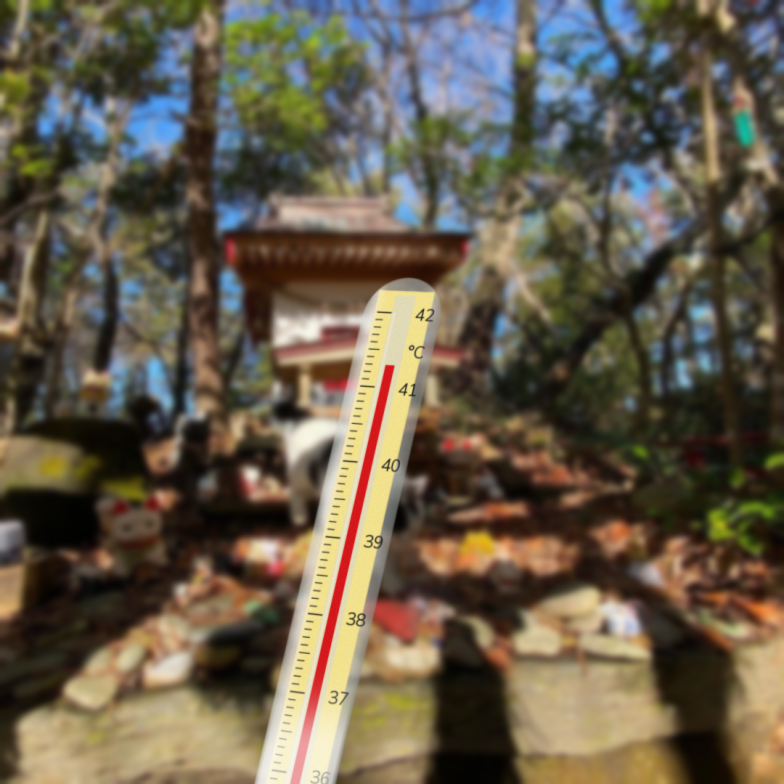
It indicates 41.3 °C
